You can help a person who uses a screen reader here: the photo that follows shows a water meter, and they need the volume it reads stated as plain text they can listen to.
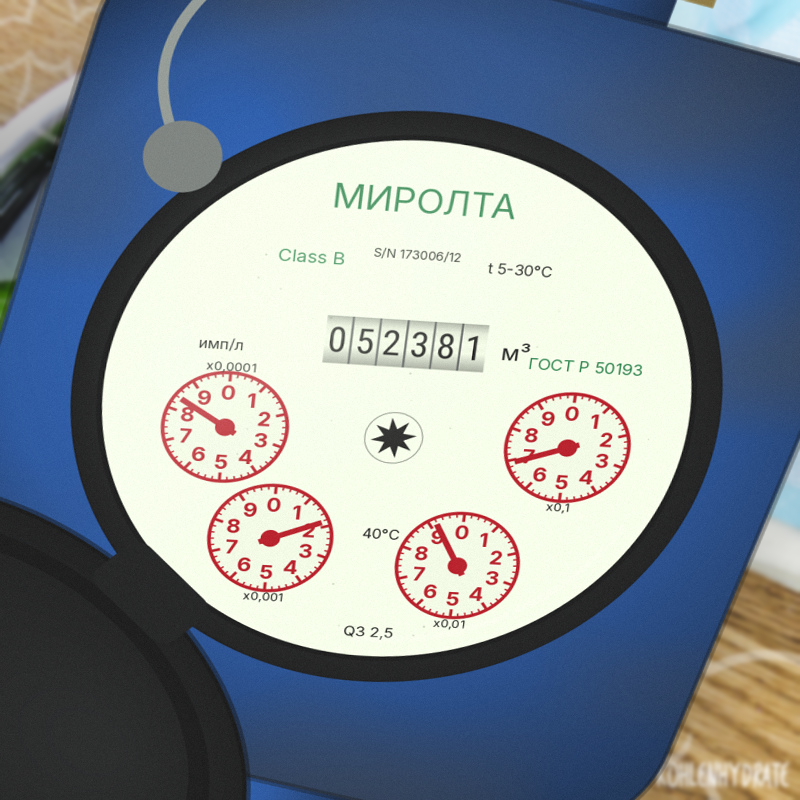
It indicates 52381.6918 m³
